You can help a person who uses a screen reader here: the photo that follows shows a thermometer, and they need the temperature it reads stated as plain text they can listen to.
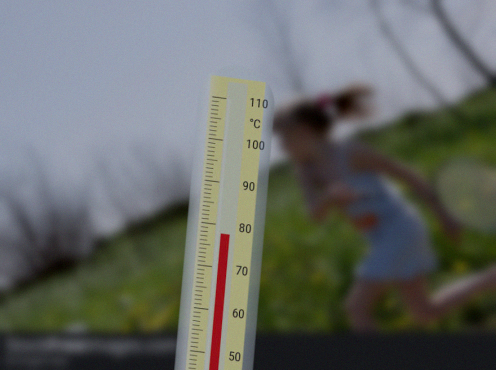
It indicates 78 °C
